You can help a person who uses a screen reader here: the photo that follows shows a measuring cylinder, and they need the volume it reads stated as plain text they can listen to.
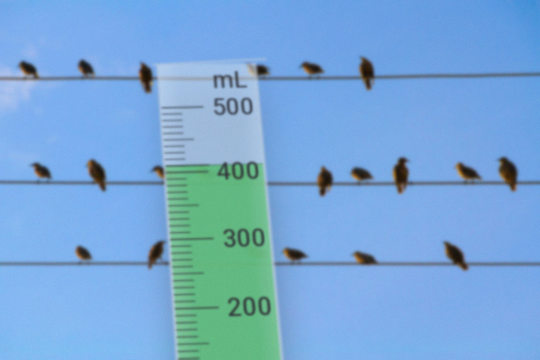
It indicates 410 mL
